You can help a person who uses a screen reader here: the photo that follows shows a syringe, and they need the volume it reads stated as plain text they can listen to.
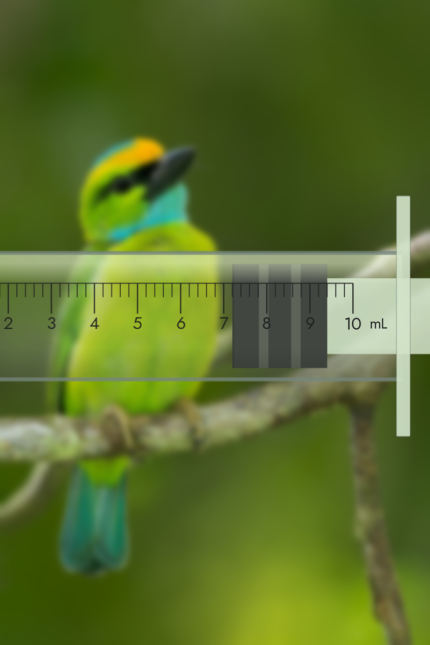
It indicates 7.2 mL
